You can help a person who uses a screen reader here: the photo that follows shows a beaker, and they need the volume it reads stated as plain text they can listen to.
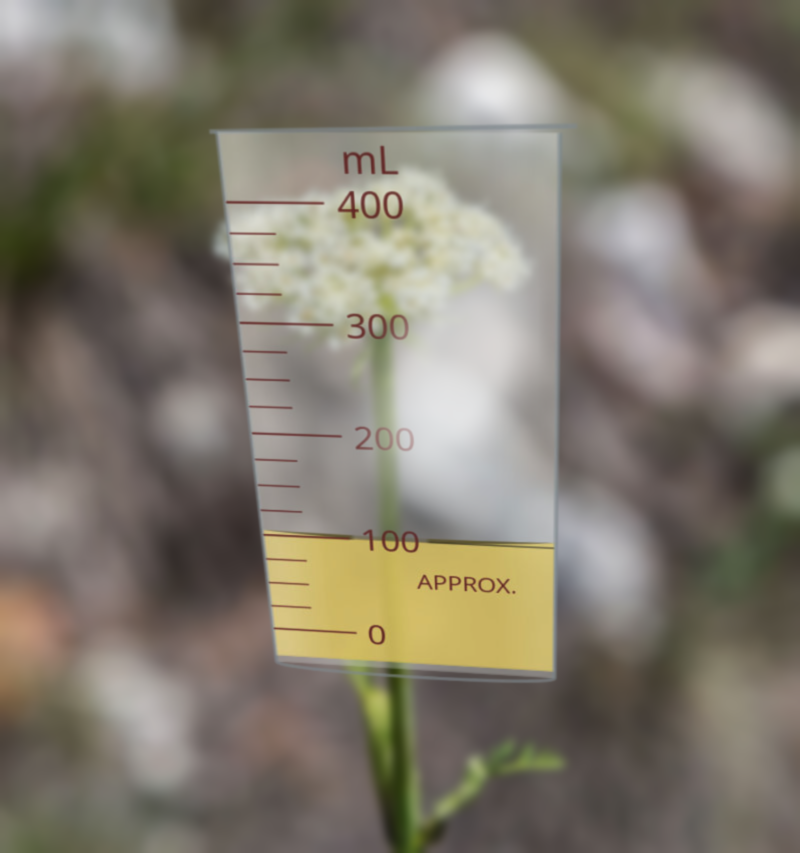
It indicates 100 mL
